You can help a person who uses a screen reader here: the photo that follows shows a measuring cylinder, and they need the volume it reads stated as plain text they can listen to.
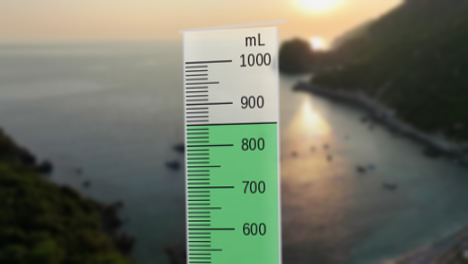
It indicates 850 mL
